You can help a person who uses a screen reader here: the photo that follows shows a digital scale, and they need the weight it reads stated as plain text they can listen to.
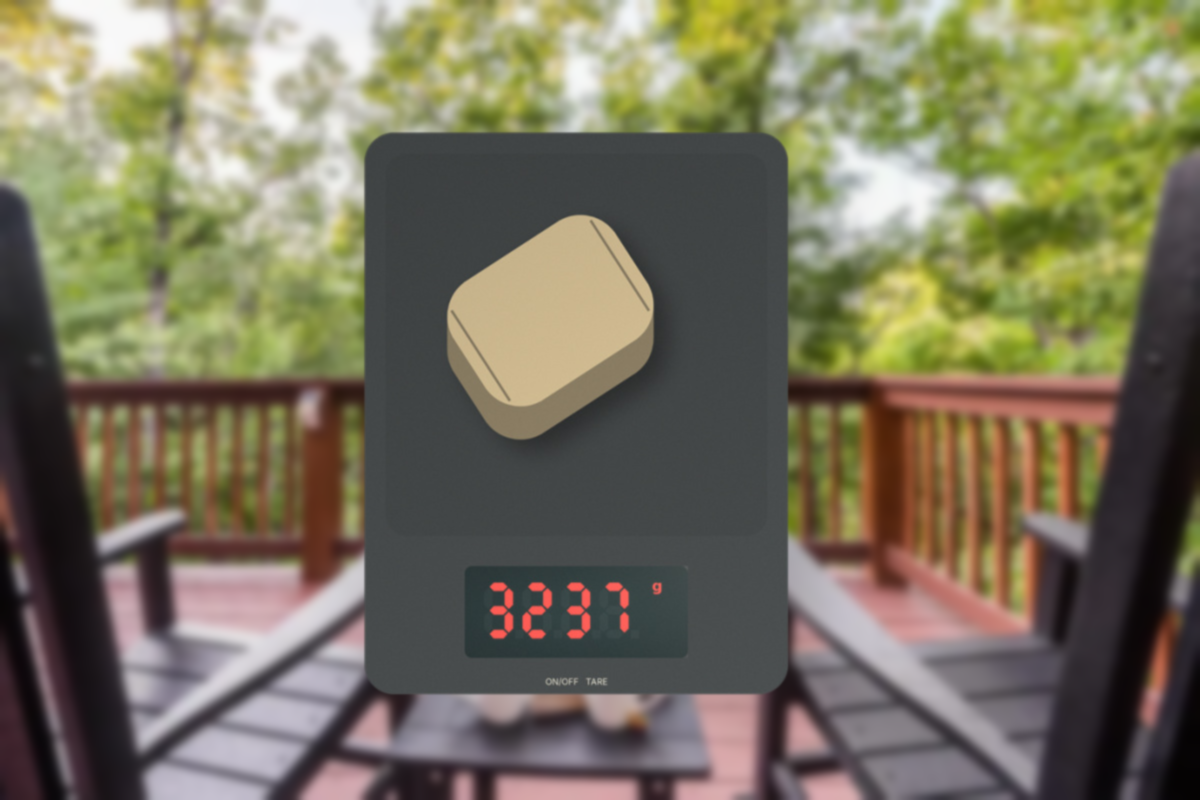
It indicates 3237 g
